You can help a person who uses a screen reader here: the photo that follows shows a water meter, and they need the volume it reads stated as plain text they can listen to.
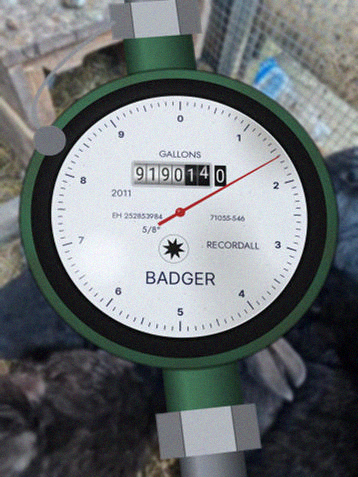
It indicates 9190141.6 gal
